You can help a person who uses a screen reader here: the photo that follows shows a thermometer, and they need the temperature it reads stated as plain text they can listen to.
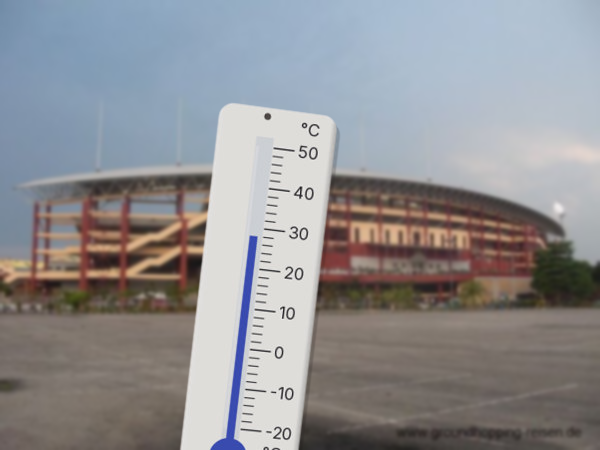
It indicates 28 °C
